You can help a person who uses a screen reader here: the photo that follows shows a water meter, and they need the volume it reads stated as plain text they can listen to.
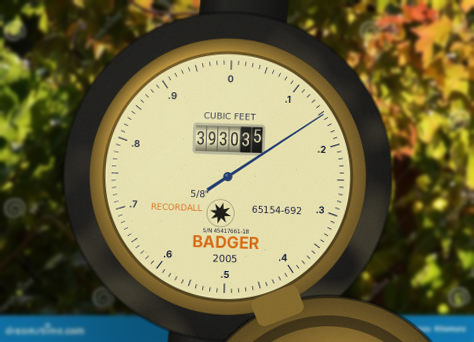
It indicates 393035.15 ft³
